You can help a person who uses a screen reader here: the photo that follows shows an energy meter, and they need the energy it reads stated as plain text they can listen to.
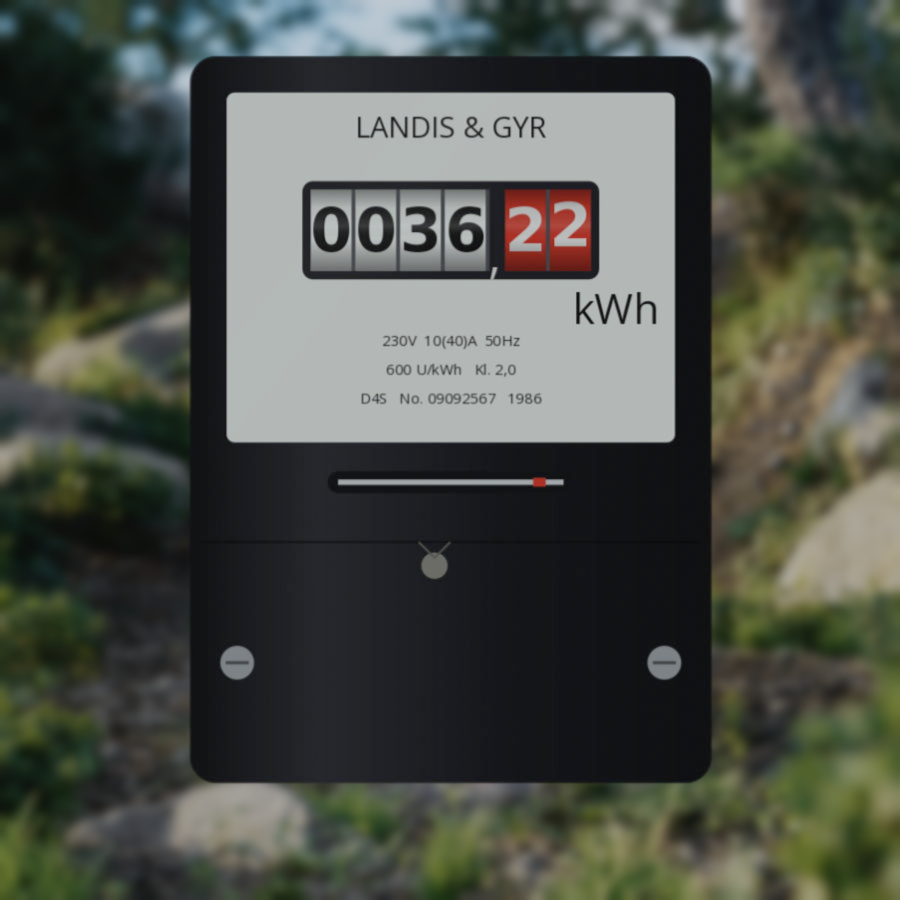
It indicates 36.22 kWh
